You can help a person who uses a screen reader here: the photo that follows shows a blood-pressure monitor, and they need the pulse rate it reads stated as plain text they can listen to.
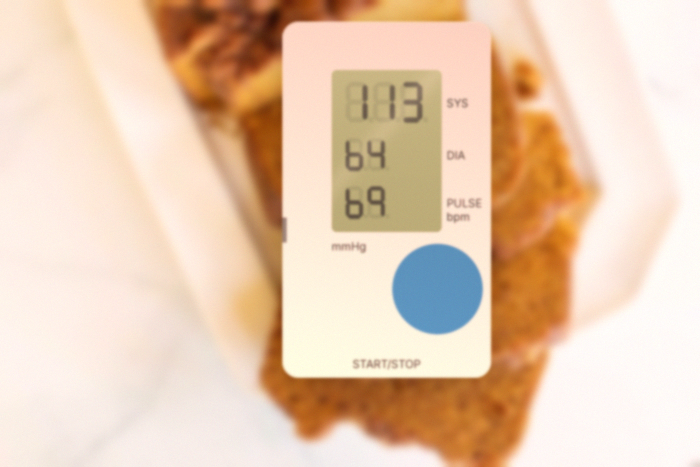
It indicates 69 bpm
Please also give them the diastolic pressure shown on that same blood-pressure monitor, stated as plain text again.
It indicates 64 mmHg
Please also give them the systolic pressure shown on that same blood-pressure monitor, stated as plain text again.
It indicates 113 mmHg
